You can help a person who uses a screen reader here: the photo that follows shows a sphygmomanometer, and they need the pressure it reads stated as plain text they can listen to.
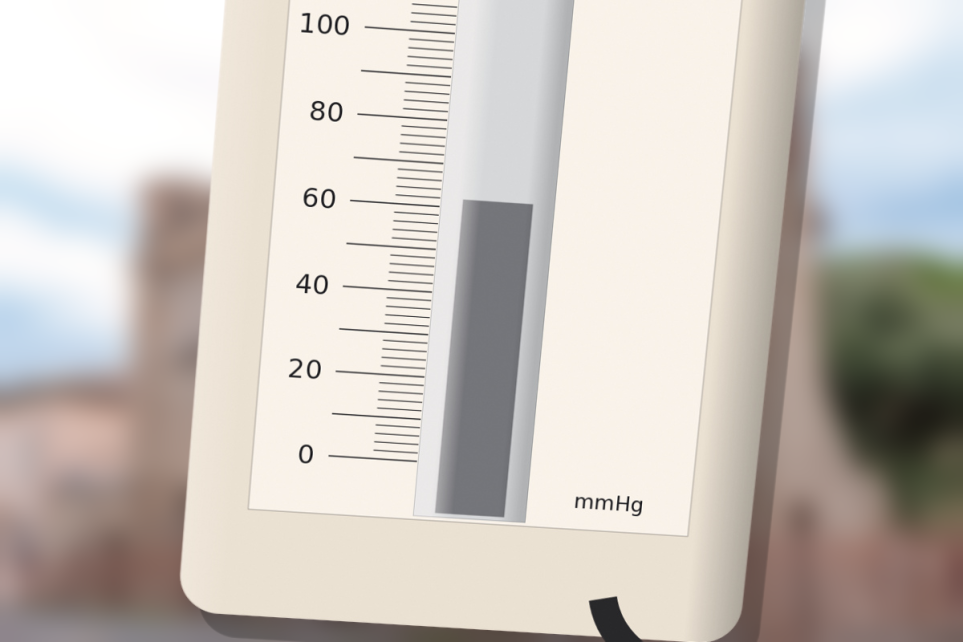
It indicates 62 mmHg
